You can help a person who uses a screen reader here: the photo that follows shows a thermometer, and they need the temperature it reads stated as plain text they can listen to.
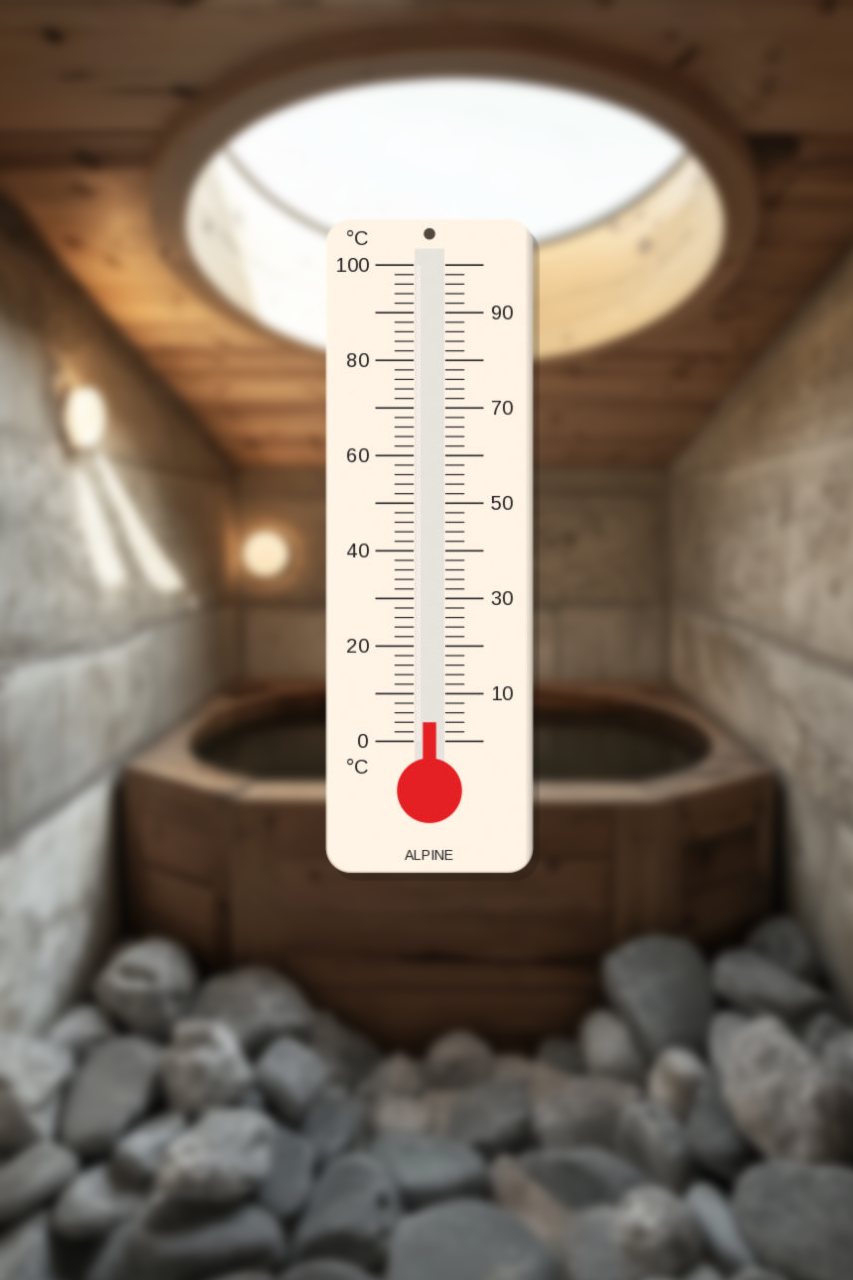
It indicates 4 °C
